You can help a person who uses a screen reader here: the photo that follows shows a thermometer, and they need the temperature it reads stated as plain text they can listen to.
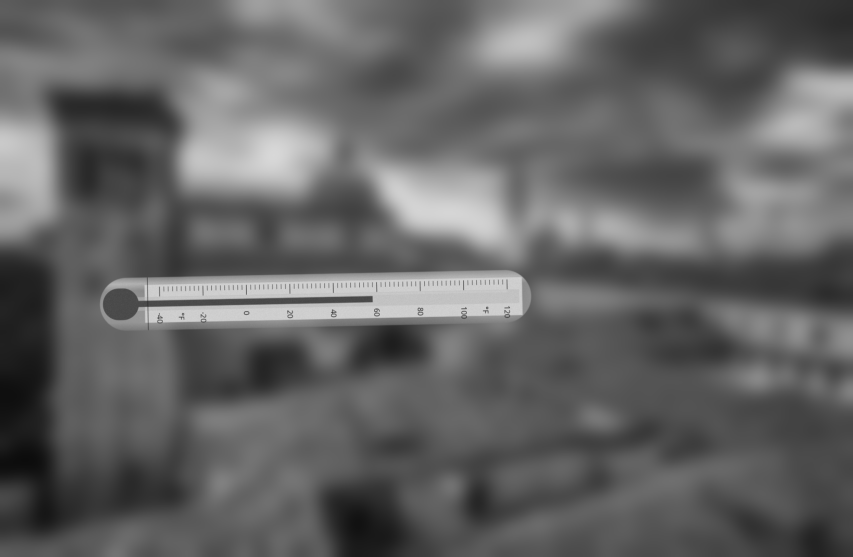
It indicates 58 °F
